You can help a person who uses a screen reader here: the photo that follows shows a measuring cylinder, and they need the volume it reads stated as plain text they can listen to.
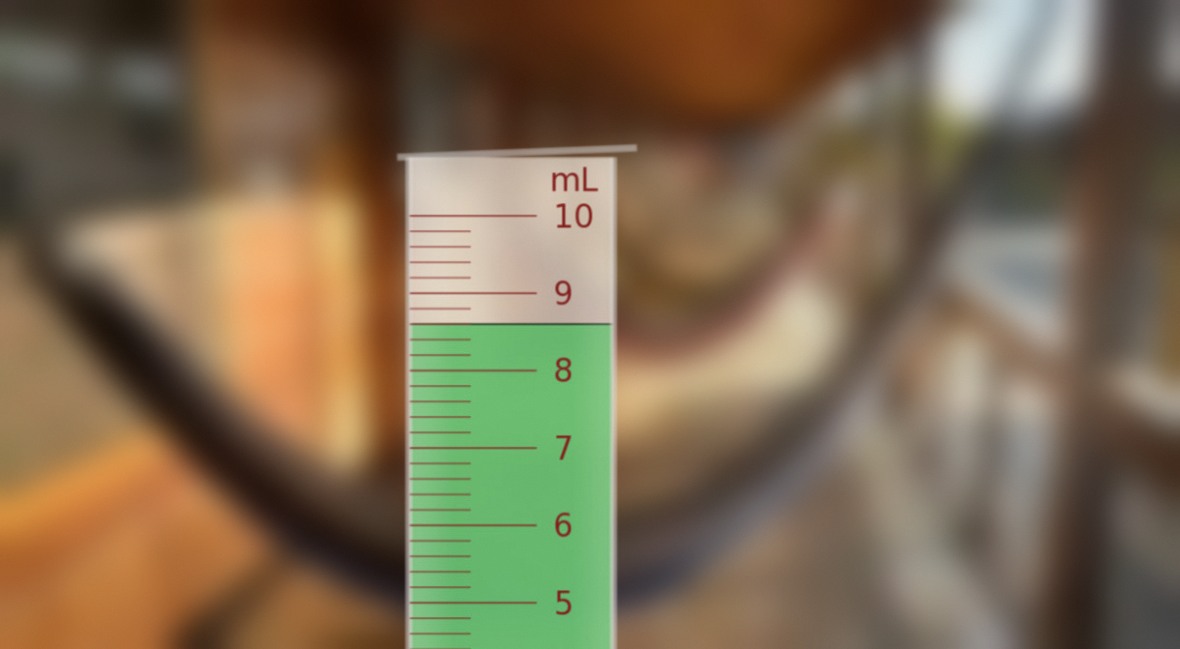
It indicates 8.6 mL
